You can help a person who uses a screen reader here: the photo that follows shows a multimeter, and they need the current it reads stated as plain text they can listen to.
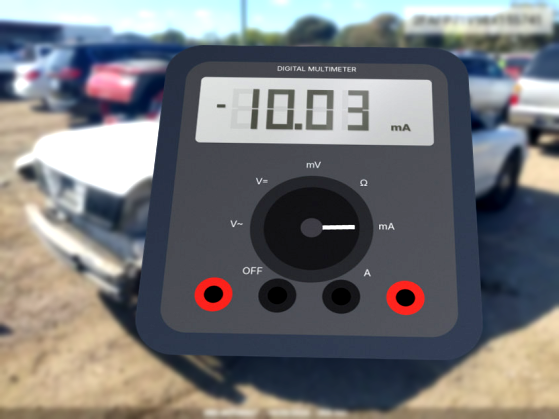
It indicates -10.03 mA
